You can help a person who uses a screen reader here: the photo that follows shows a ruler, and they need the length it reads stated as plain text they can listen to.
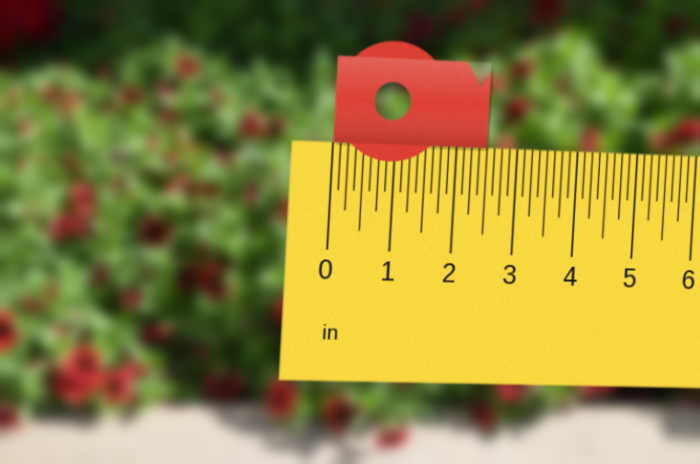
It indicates 2.5 in
